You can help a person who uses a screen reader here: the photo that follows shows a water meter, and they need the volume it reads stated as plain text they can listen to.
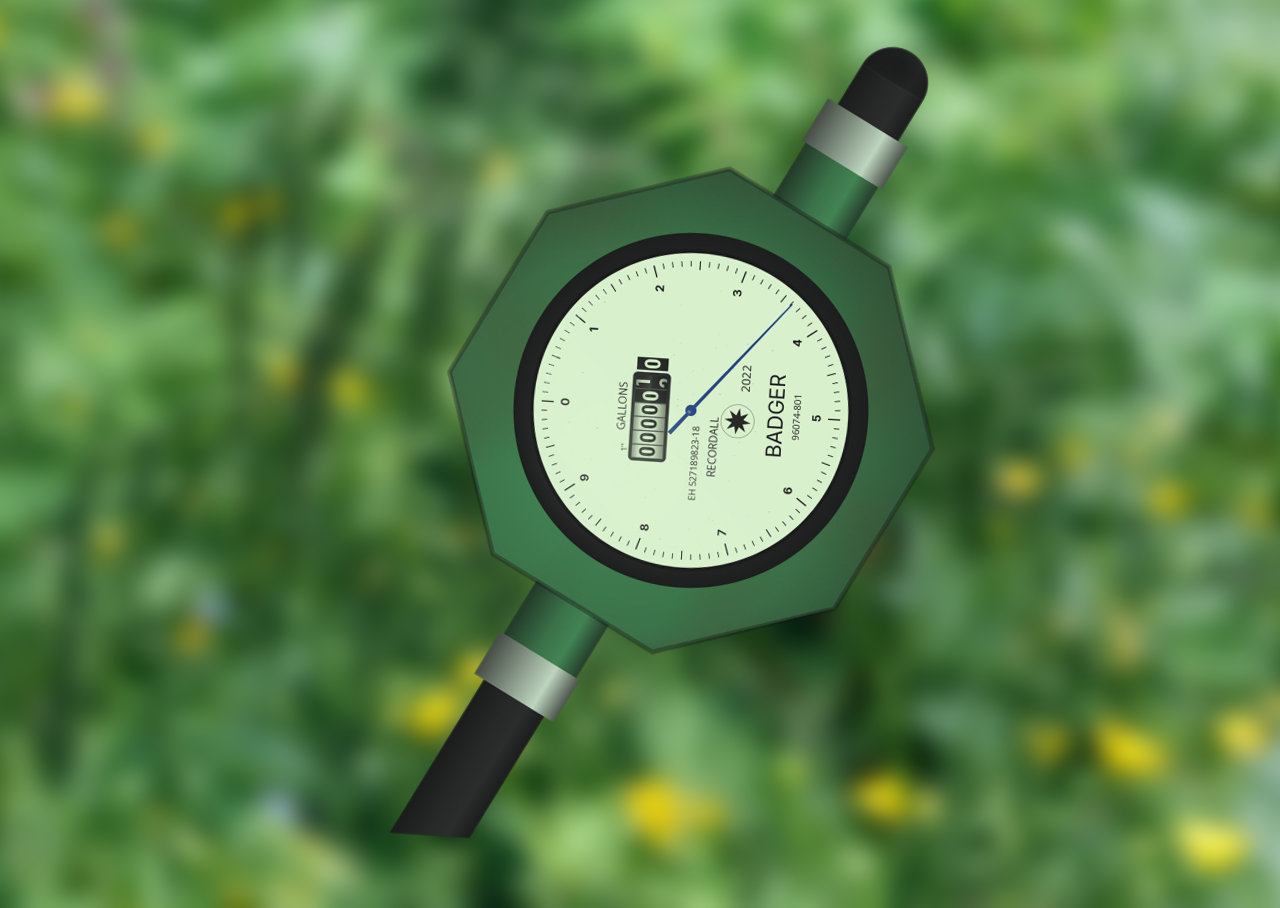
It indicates 13.6 gal
